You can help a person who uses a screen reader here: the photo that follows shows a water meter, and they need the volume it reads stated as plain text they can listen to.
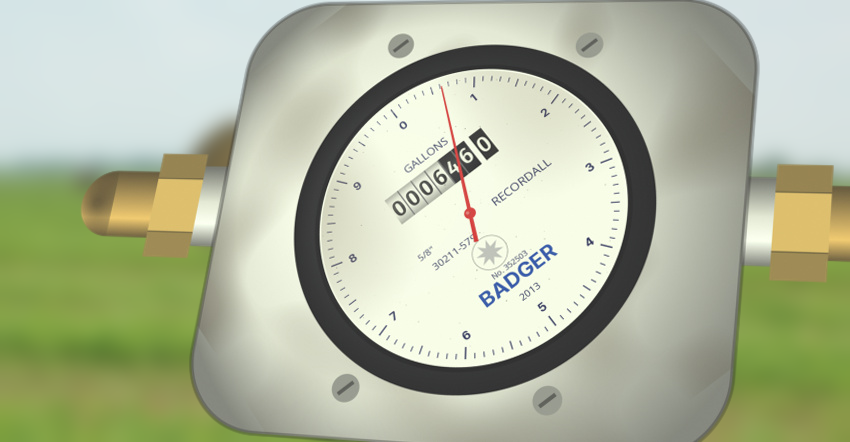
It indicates 6460.6 gal
